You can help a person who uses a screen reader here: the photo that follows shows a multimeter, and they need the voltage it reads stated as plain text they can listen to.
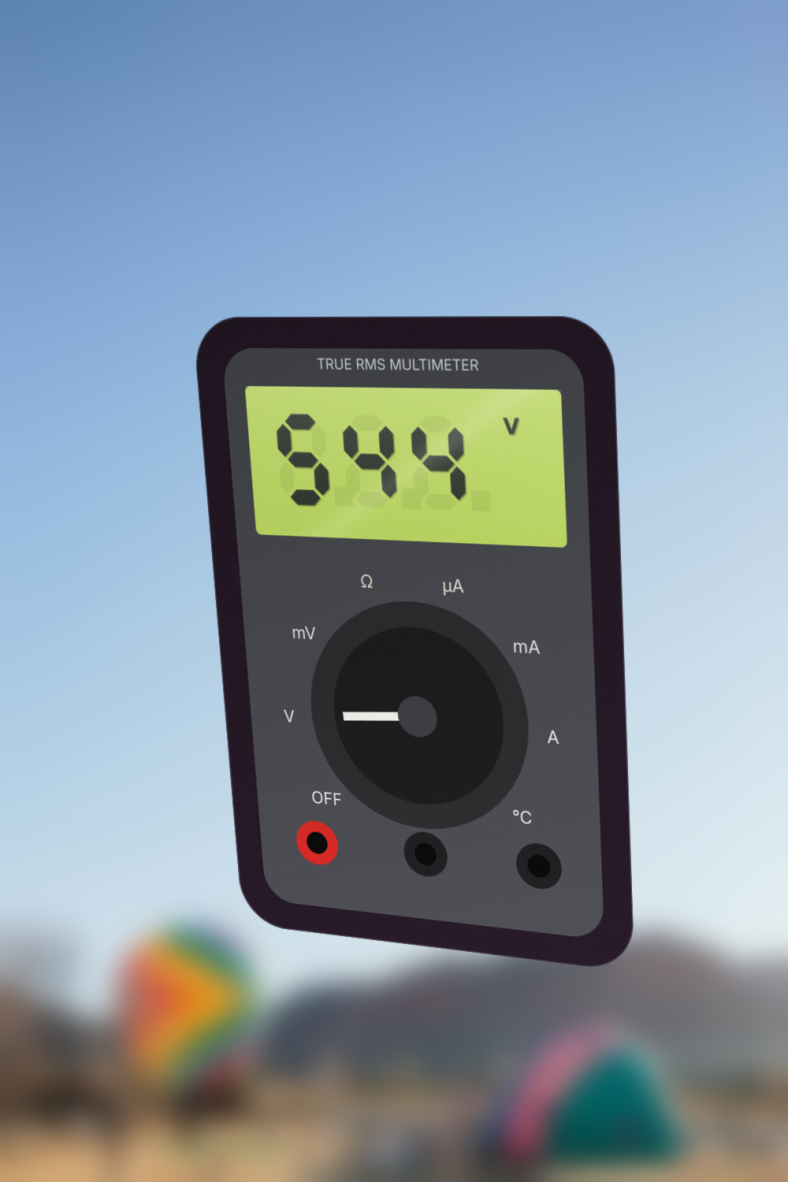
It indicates 544 V
